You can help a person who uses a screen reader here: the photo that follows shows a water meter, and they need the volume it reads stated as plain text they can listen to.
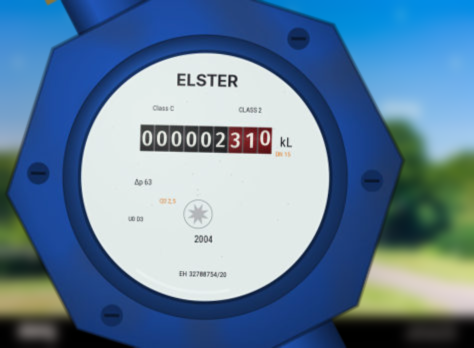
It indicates 2.310 kL
